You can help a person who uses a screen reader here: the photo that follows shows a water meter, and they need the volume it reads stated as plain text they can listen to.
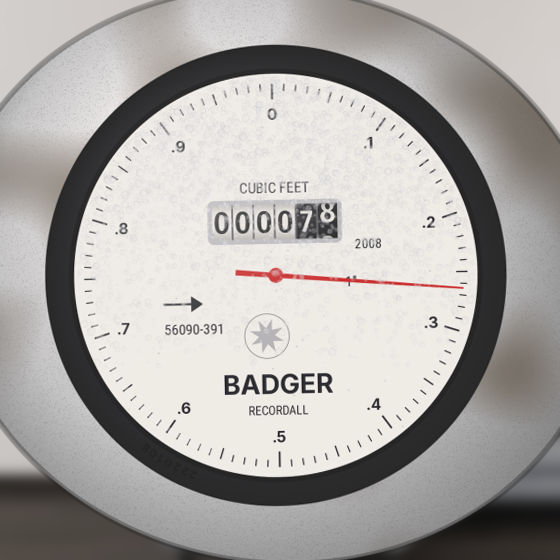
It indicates 78.26 ft³
